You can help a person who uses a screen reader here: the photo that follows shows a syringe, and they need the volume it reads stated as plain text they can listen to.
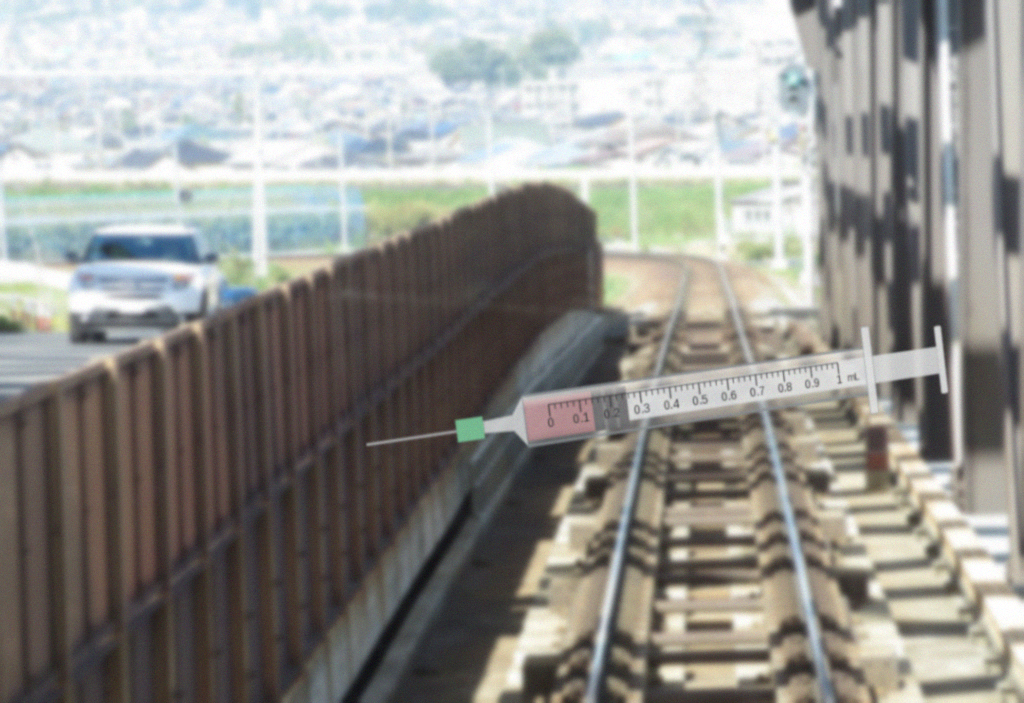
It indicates 0.14 mL
